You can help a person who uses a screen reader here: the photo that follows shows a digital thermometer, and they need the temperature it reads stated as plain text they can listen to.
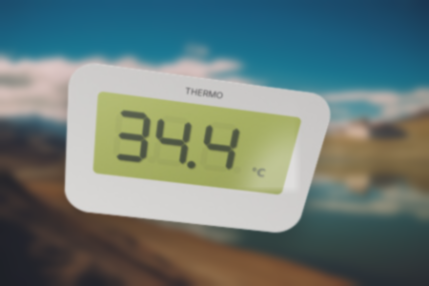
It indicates 34.4 °C
